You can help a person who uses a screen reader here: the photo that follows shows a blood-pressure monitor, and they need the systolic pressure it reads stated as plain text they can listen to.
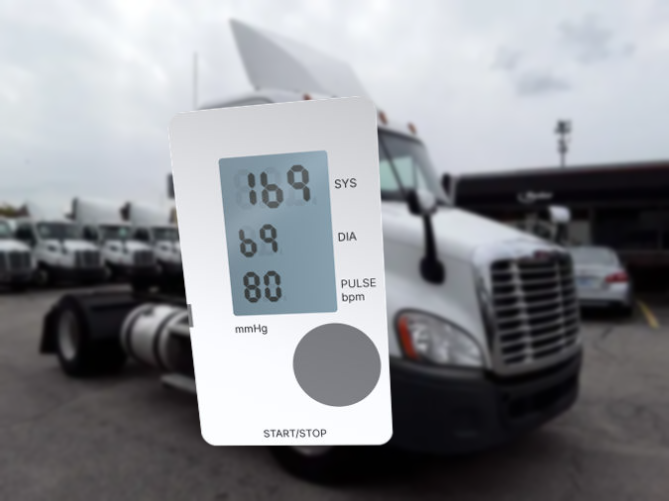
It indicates 169 mmHg
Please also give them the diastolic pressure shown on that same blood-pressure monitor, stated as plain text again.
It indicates 69 mmHg
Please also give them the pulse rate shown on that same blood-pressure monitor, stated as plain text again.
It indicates 80 bpm
